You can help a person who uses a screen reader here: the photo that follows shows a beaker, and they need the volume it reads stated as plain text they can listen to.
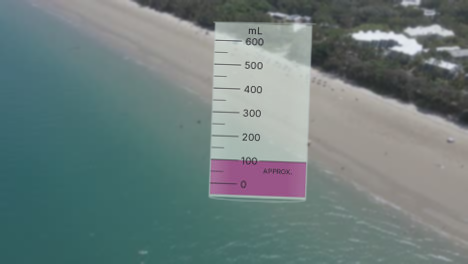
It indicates 100 mL
